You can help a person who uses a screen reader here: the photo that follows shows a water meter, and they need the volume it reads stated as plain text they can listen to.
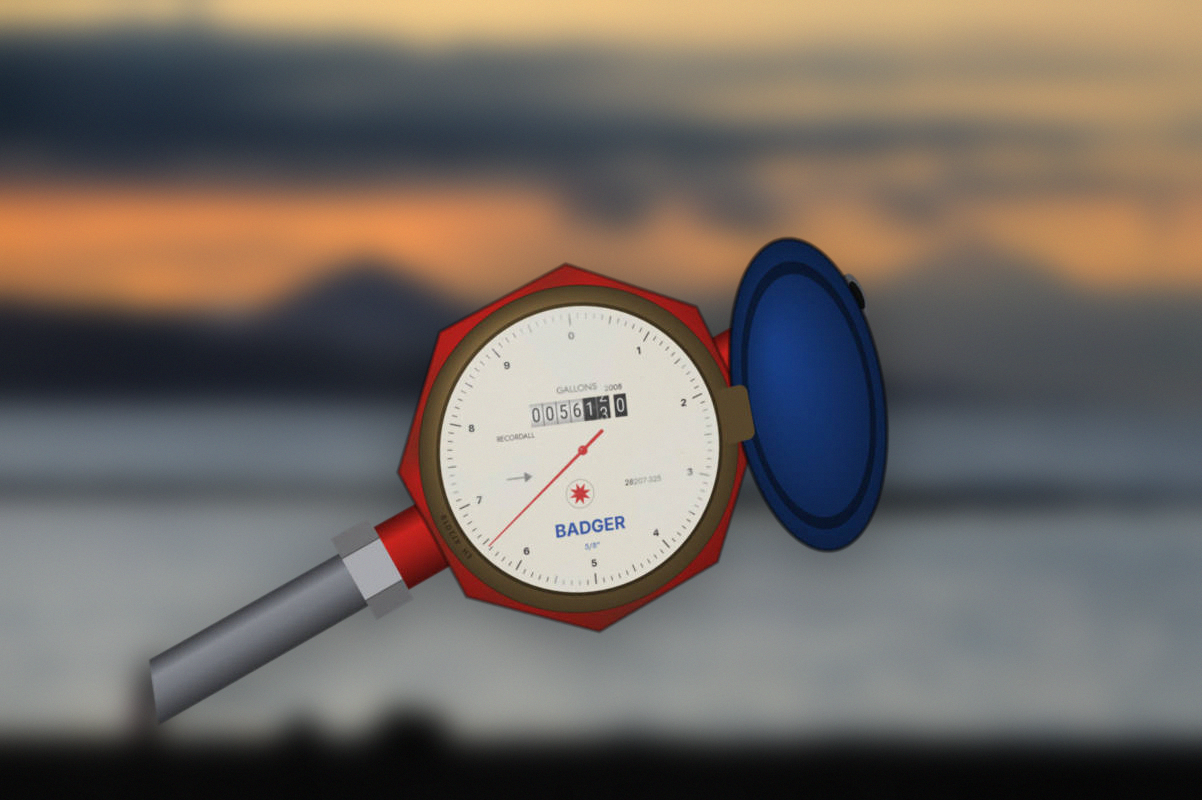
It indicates 56126.4 gal
